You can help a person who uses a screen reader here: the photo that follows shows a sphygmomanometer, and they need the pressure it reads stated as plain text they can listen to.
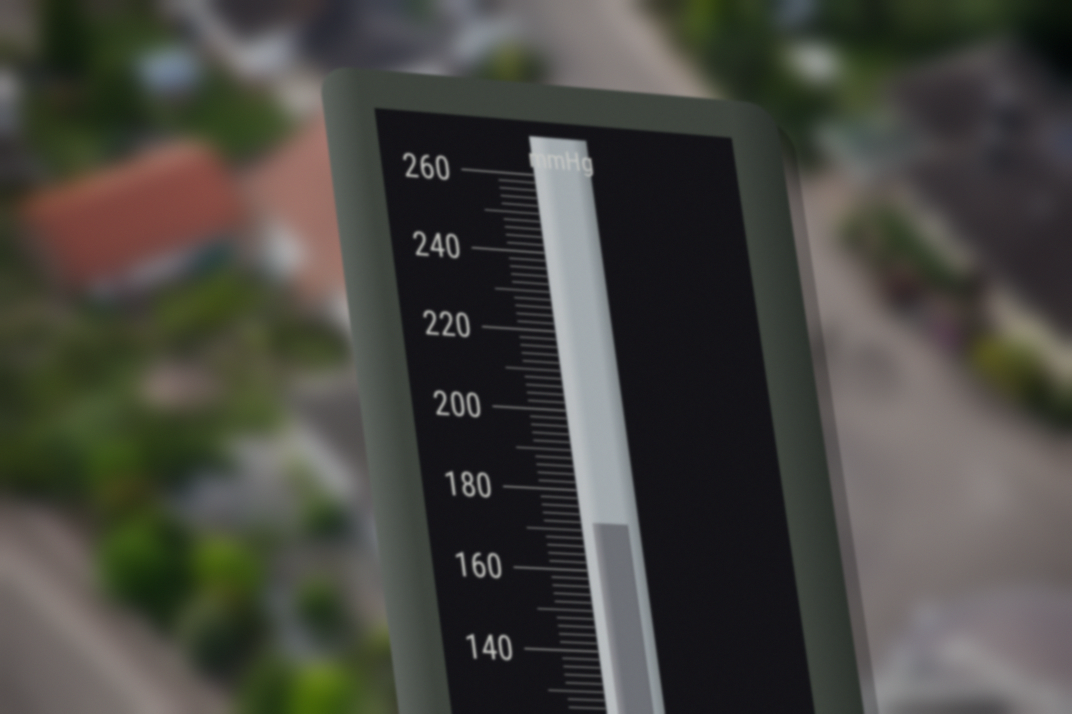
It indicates 172 mmHg
